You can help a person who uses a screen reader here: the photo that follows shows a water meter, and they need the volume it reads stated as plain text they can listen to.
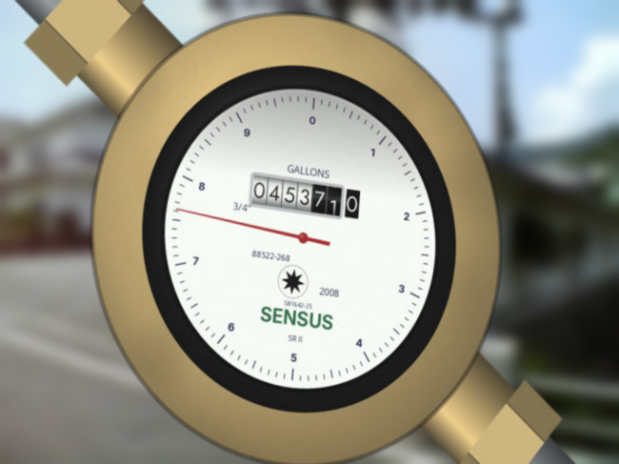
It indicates 453707.6 gal
